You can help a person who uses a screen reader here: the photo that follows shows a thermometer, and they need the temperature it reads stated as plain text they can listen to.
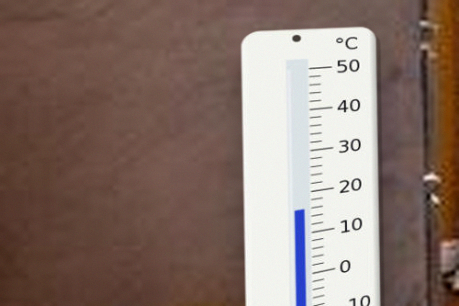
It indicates 16 °C
